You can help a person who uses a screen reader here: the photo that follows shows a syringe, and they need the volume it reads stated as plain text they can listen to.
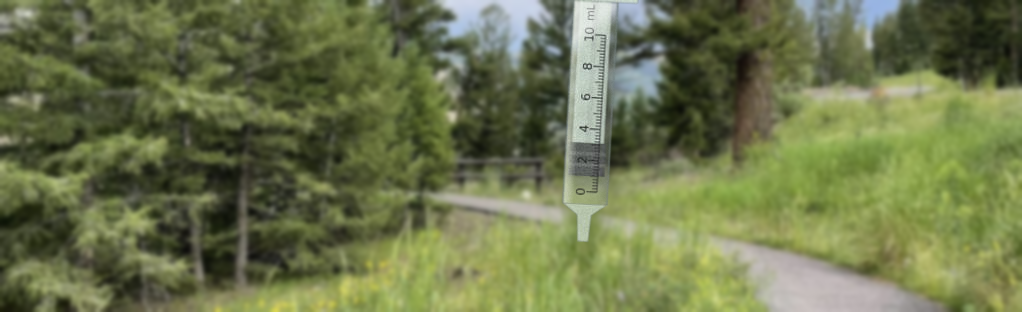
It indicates 1 mL
